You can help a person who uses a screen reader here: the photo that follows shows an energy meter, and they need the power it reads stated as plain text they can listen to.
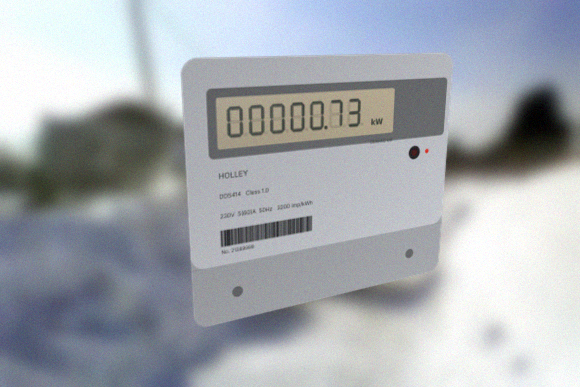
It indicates 0.73 kW
